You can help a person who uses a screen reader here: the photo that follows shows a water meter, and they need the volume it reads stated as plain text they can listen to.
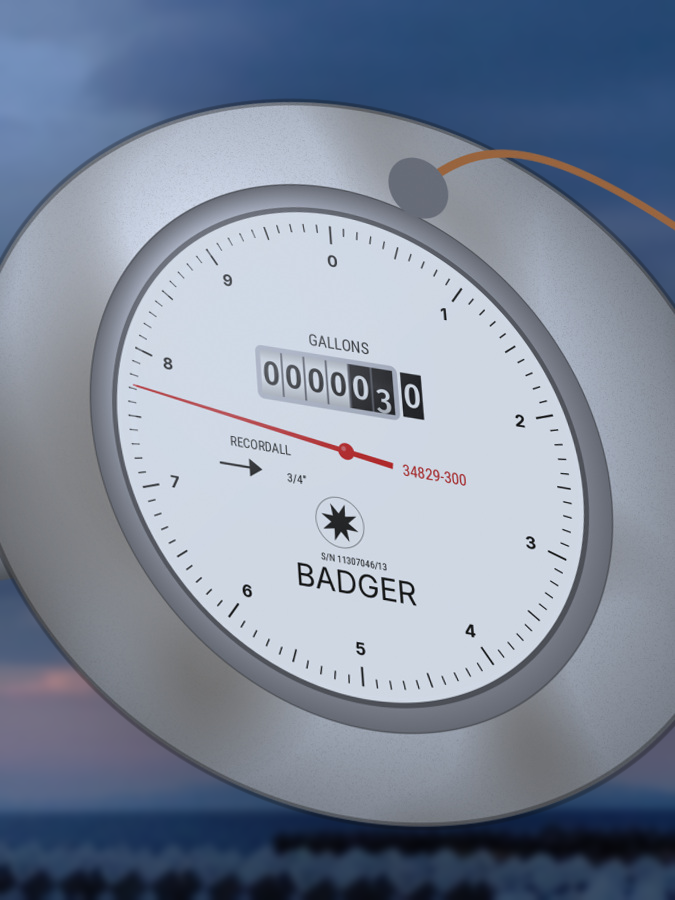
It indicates 27.7 gal
